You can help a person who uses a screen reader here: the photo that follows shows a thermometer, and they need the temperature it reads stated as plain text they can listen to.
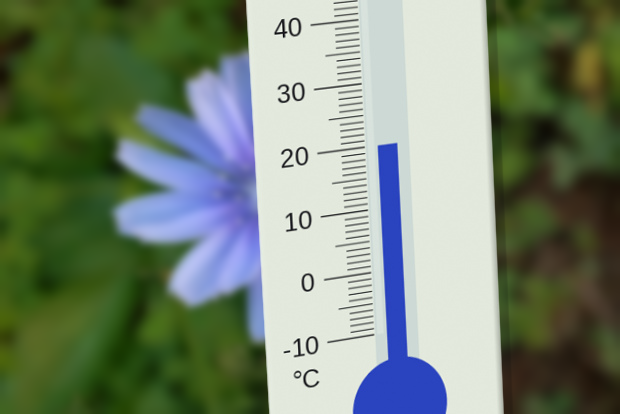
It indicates 20 °C
